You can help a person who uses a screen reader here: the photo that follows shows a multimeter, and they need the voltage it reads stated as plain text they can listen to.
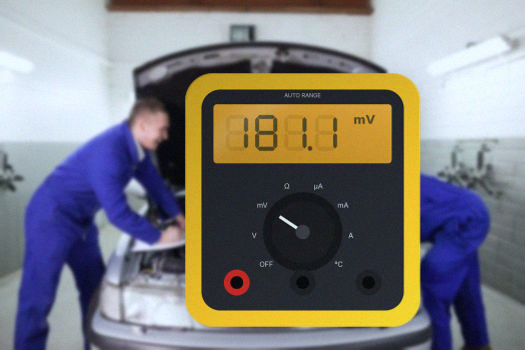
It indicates 181.1 mV
